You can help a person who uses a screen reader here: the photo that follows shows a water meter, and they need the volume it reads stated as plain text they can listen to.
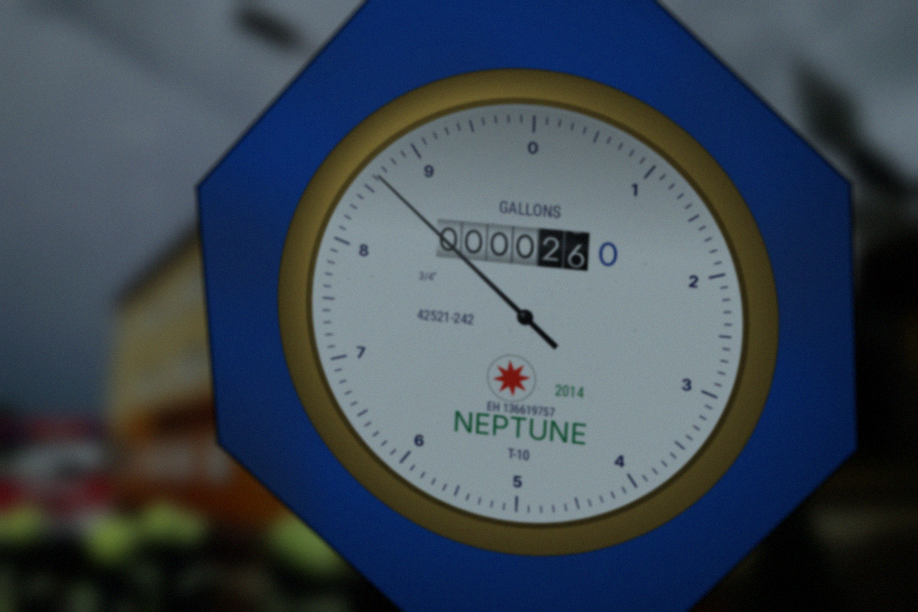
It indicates 258.6 gal
